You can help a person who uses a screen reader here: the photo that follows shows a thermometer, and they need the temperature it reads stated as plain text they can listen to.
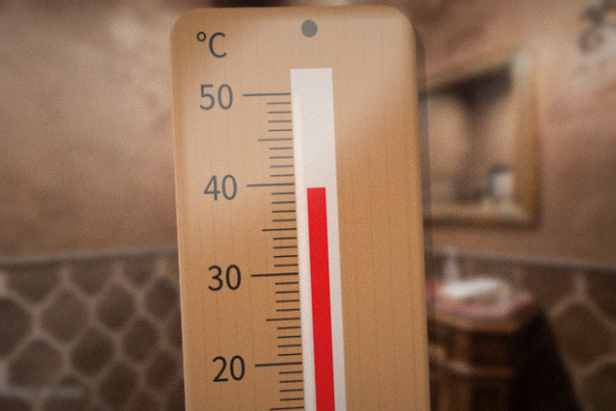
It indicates 39.5 °C
